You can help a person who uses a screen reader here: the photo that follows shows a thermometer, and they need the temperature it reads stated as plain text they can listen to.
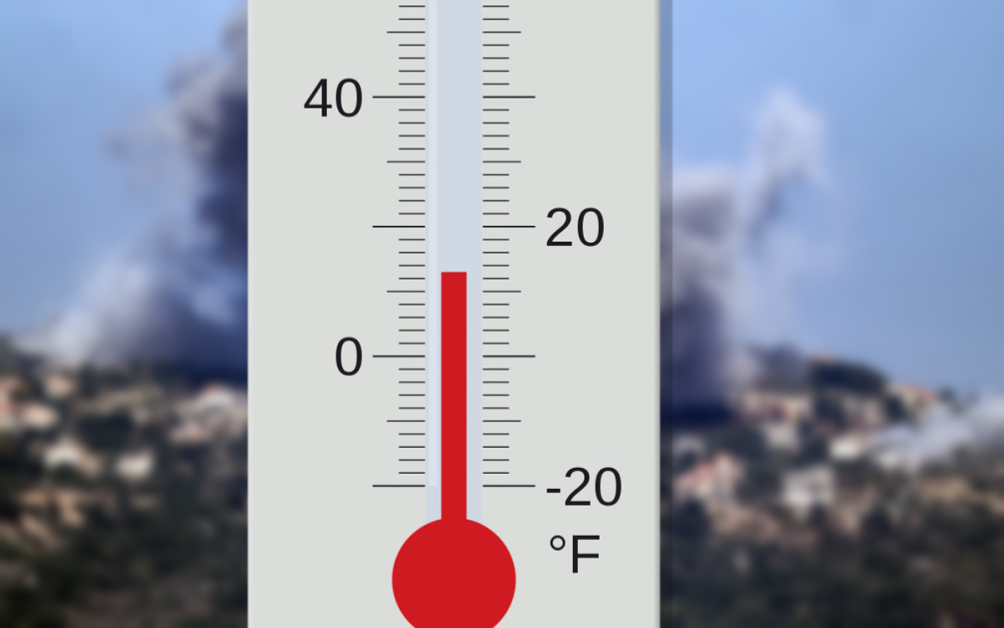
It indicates 13 °F
